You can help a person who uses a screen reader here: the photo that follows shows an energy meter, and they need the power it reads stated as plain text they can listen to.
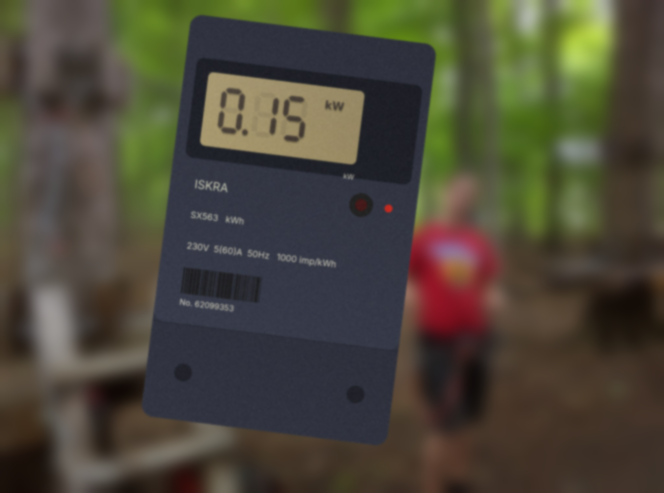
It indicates 0.15 kW
